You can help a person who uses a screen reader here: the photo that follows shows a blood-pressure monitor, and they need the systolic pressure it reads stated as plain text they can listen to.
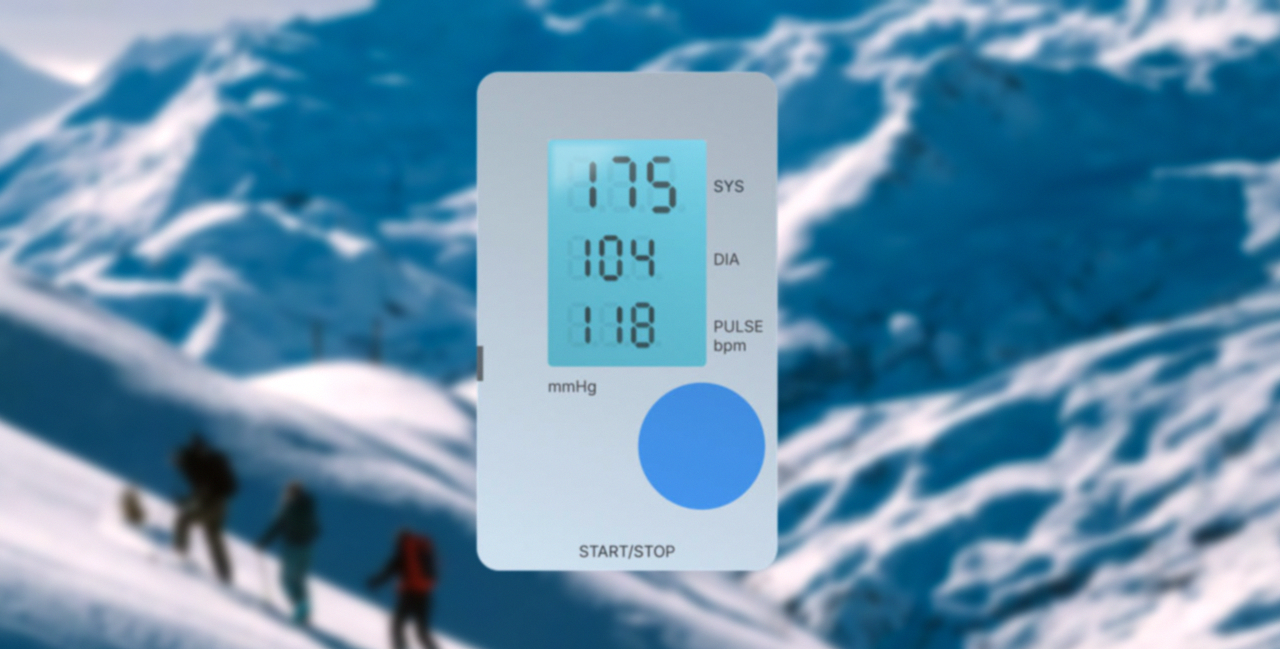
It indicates 175 mmHg
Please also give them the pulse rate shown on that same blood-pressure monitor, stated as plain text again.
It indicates 118 bpm
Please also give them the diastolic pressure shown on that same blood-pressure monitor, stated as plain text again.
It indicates 104 mmHg
